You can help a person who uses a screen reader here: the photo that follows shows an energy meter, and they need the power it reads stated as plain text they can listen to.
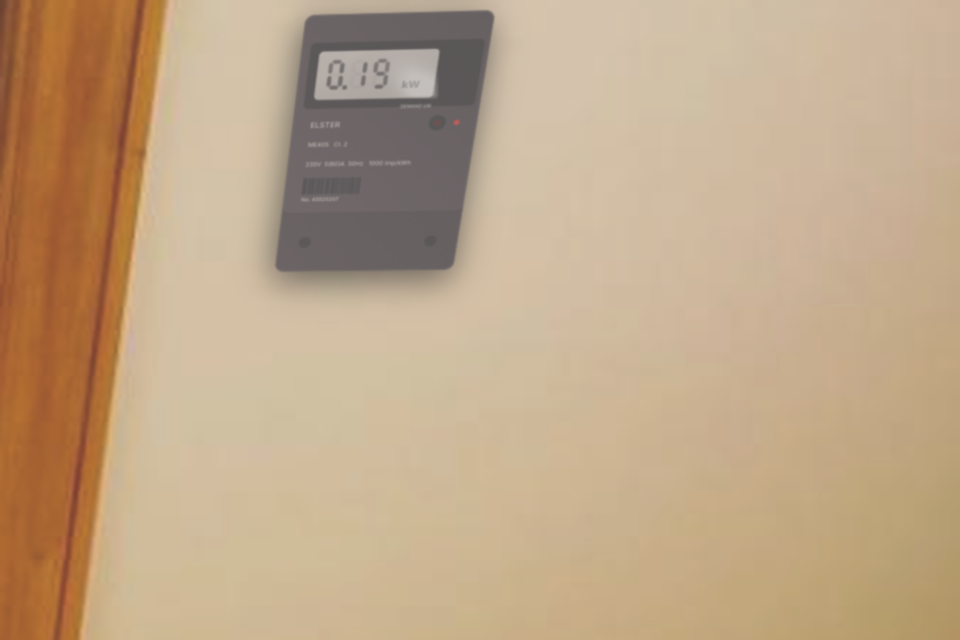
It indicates 0.19 kW
